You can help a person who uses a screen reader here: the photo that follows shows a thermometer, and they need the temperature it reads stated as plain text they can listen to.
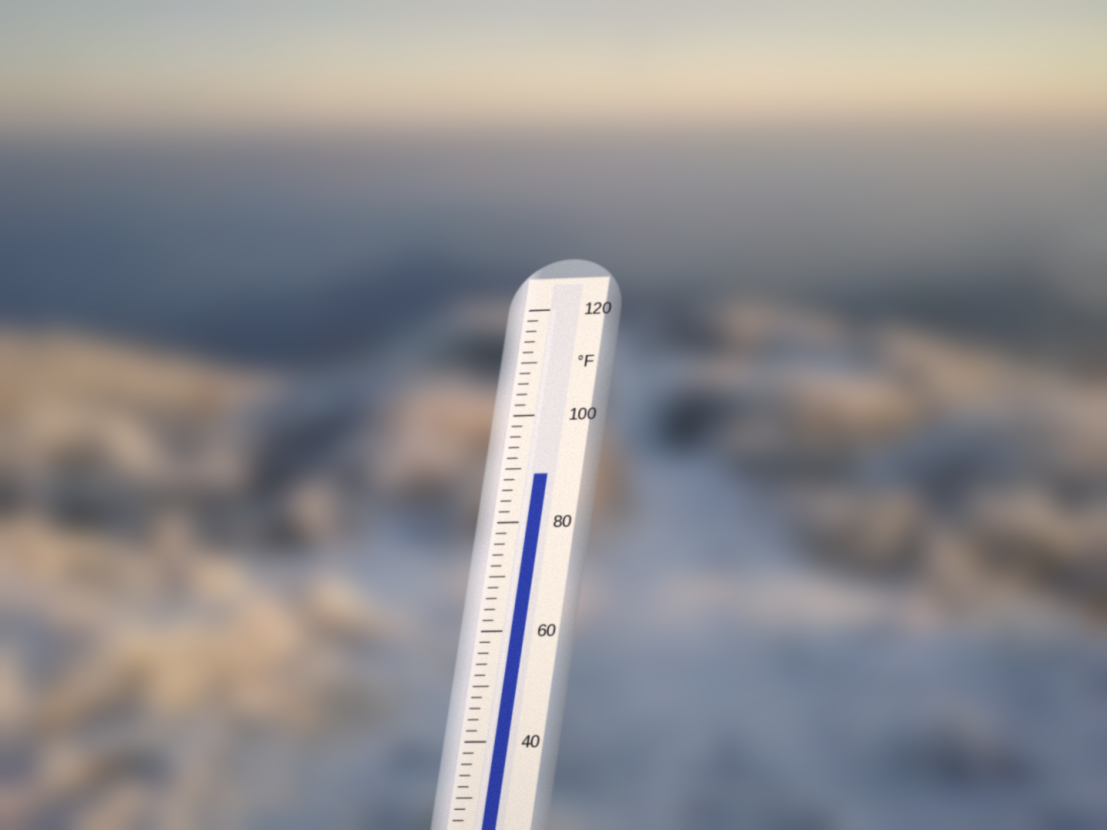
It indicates 89 °F
